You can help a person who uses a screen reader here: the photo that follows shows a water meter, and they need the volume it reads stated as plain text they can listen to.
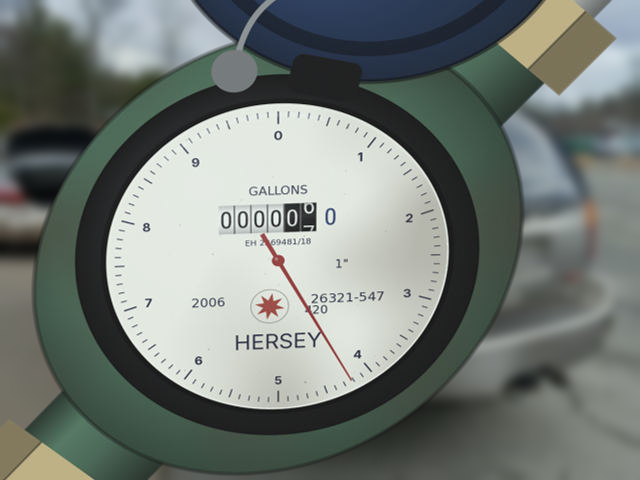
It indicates 64.2 gal
